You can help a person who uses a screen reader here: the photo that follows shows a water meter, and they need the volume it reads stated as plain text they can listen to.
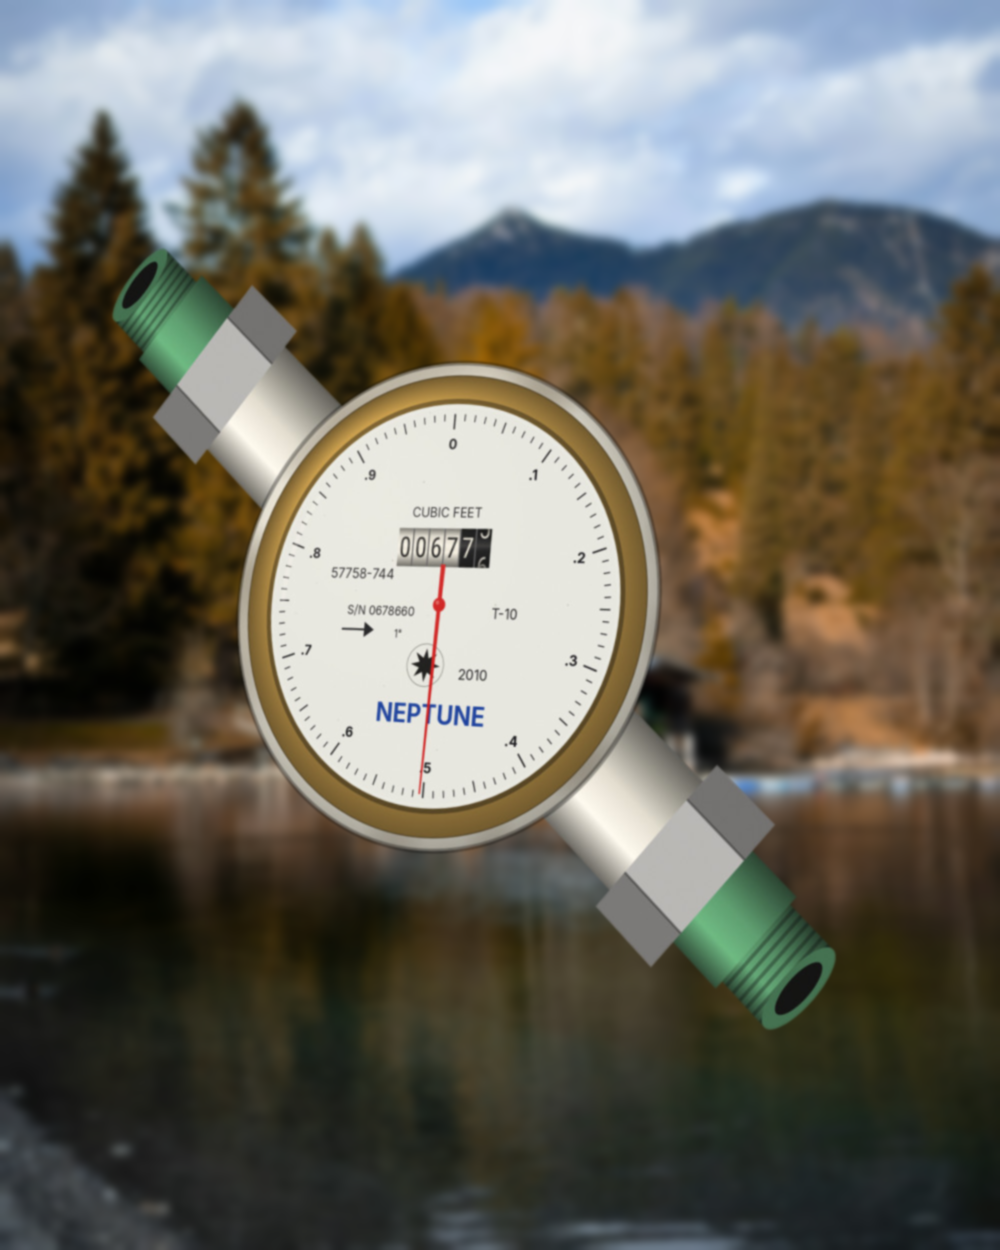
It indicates 6775.50 ft³
